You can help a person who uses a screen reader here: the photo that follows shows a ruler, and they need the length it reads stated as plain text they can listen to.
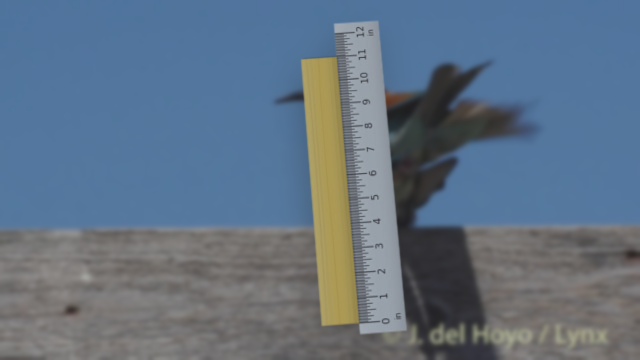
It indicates 11 in
